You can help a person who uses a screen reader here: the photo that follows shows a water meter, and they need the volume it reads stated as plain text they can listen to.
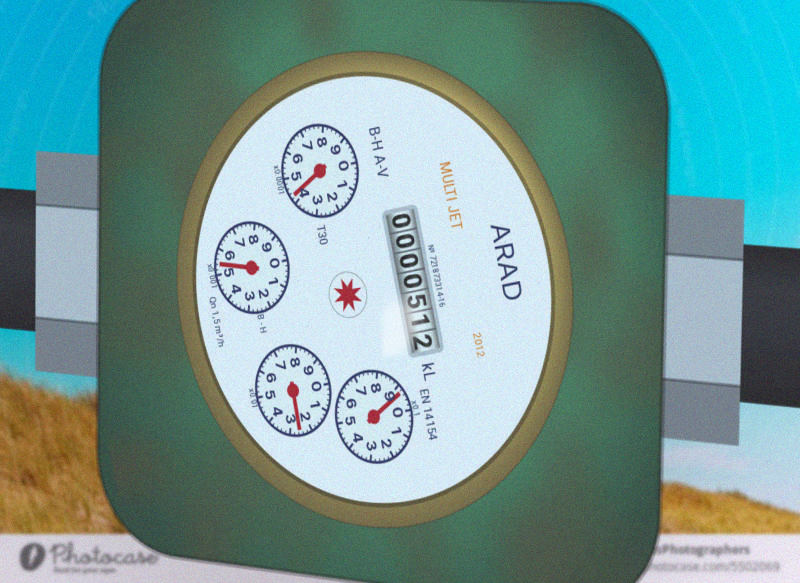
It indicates 511.9254 kL
